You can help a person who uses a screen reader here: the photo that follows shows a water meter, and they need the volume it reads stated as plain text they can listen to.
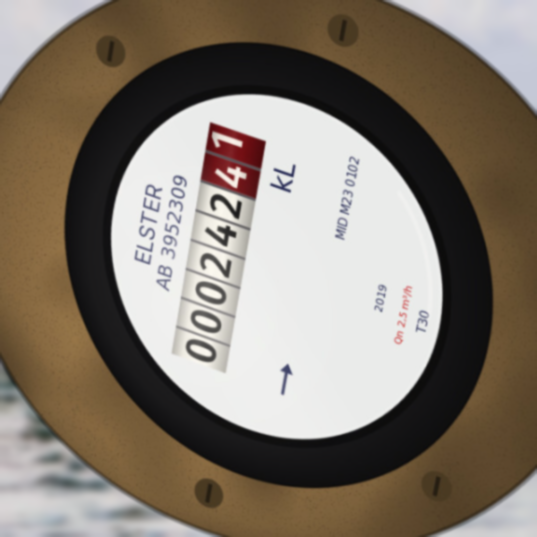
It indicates 242.41 kL
